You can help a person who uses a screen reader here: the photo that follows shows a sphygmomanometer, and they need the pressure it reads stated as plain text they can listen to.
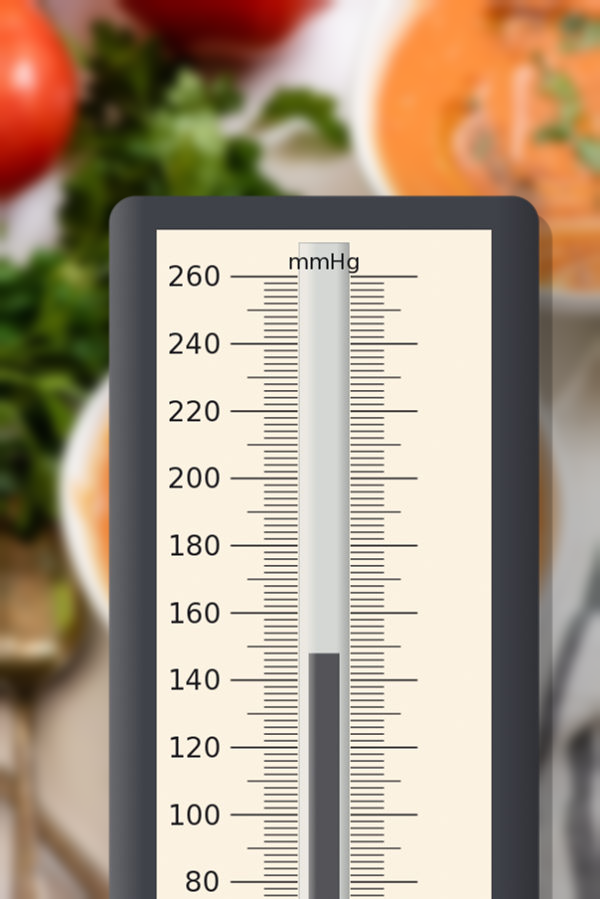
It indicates 148 mmHg
